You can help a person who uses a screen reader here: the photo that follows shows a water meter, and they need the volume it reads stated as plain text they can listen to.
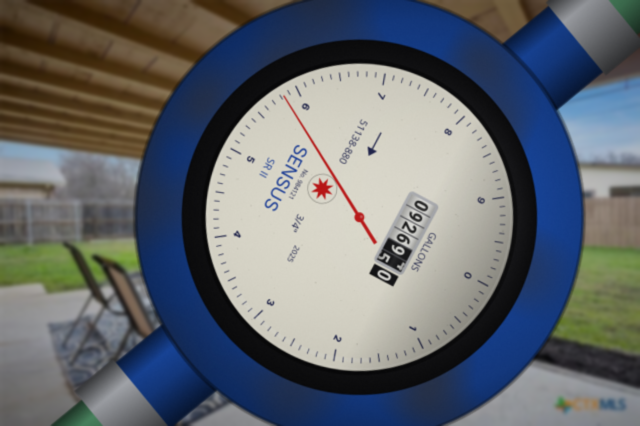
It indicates 926945.8 gal
